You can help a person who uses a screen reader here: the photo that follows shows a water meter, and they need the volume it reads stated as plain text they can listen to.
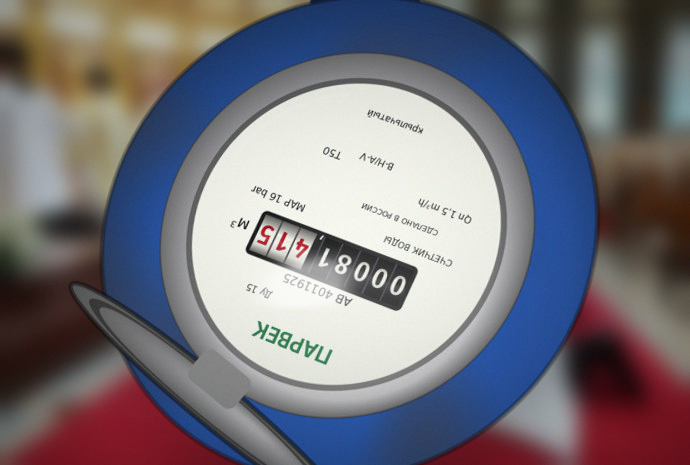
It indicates 81.415 m³
